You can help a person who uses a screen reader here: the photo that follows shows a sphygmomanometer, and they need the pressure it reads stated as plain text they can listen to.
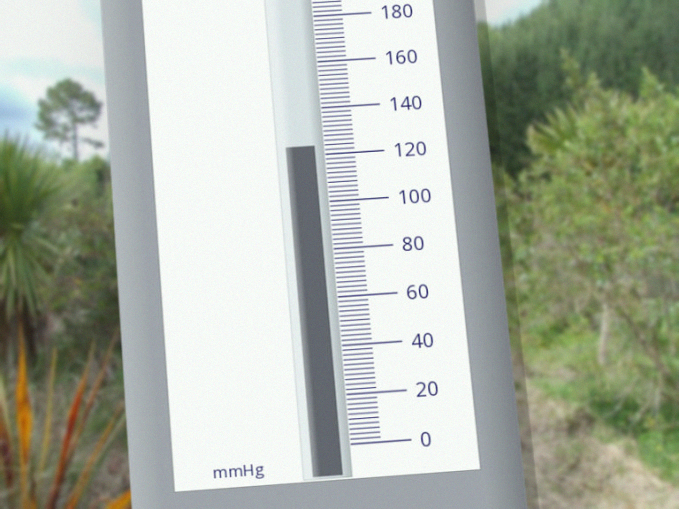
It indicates 124 mmHg
